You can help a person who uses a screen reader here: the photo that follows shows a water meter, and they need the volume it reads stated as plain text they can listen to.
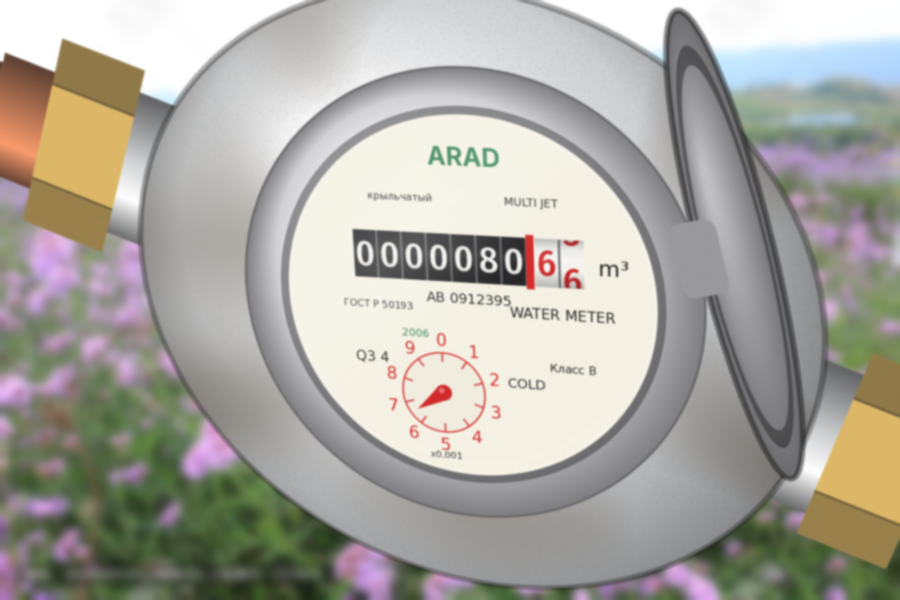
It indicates 80.656 m³
